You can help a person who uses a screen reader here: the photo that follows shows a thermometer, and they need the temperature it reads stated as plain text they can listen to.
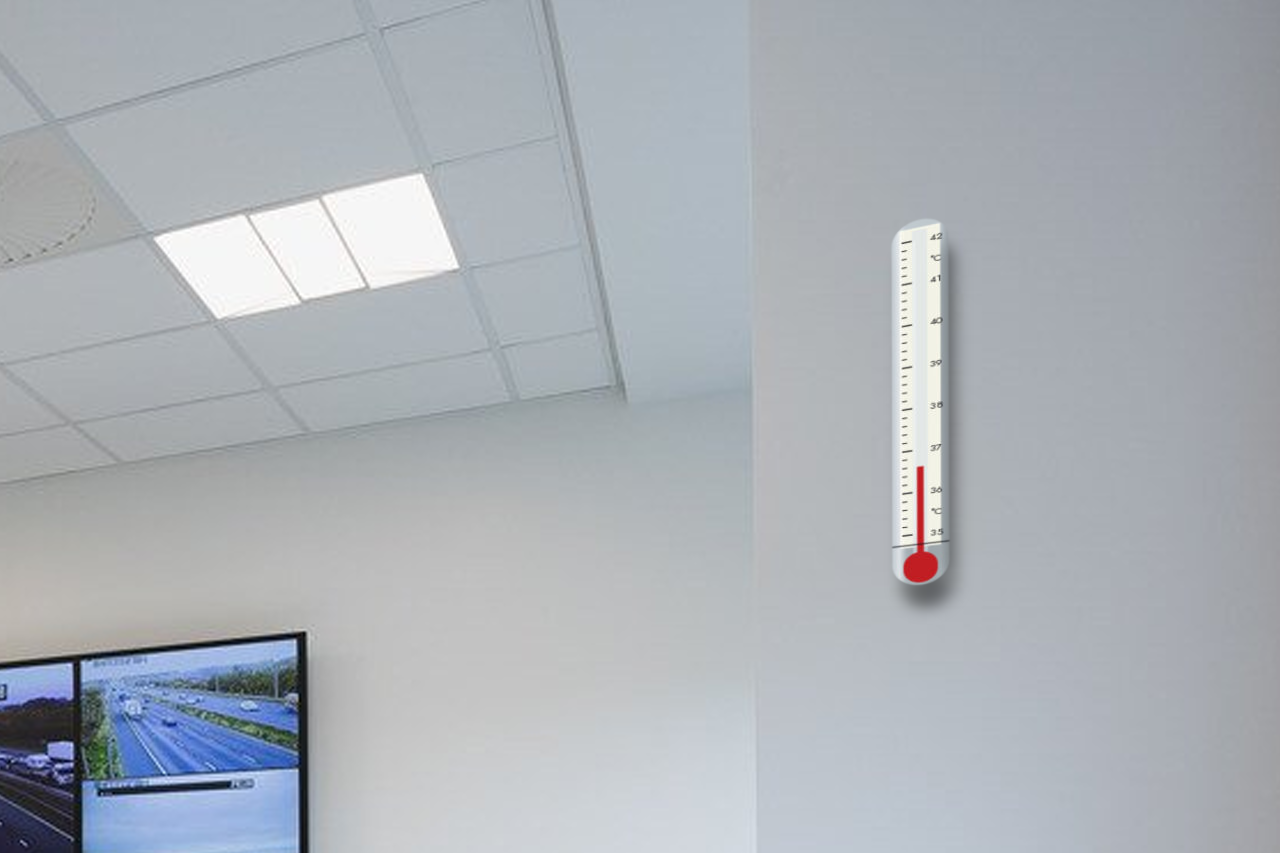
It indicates 36.6 °C
